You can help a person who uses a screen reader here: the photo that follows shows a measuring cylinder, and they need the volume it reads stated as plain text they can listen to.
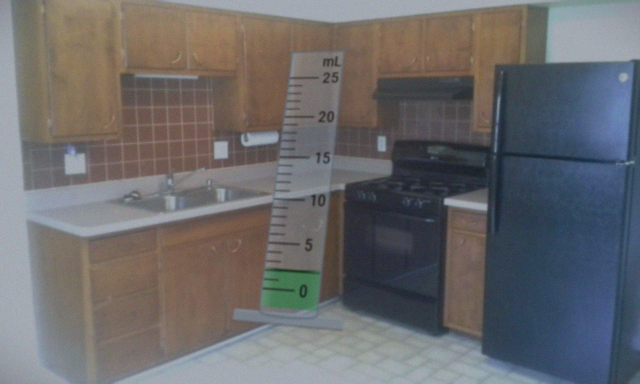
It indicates 2 mL
